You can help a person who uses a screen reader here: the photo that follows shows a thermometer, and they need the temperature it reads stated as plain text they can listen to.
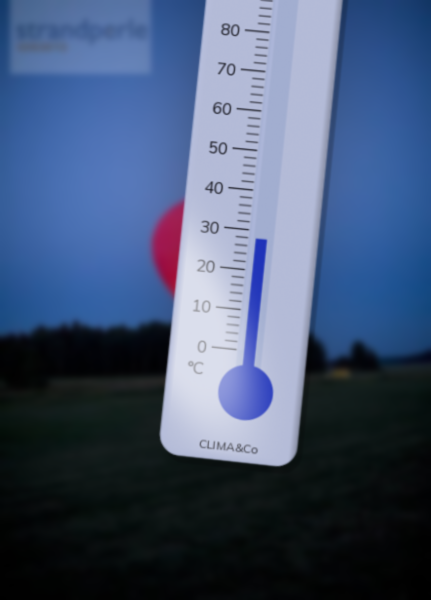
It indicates 28 °C
